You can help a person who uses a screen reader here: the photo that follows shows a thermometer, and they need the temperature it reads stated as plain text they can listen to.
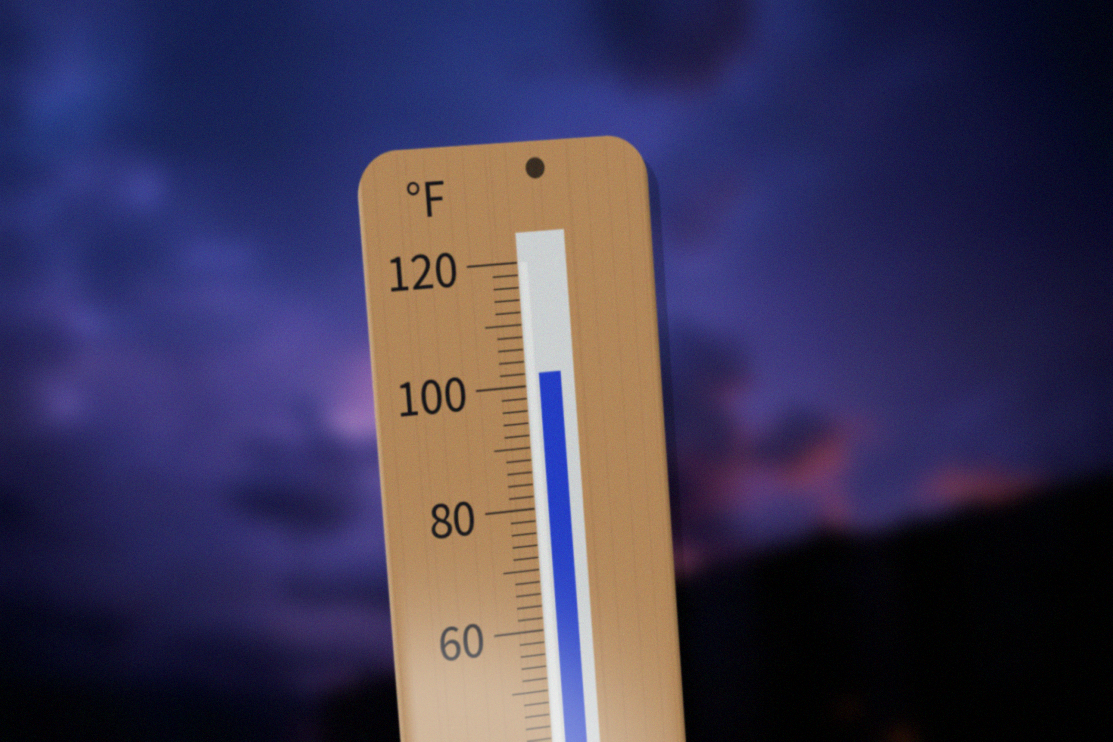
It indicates 102 °F
